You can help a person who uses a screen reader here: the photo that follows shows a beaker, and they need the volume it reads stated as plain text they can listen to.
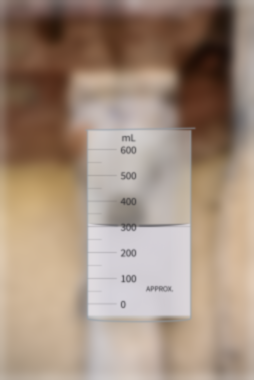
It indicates 300 mL
